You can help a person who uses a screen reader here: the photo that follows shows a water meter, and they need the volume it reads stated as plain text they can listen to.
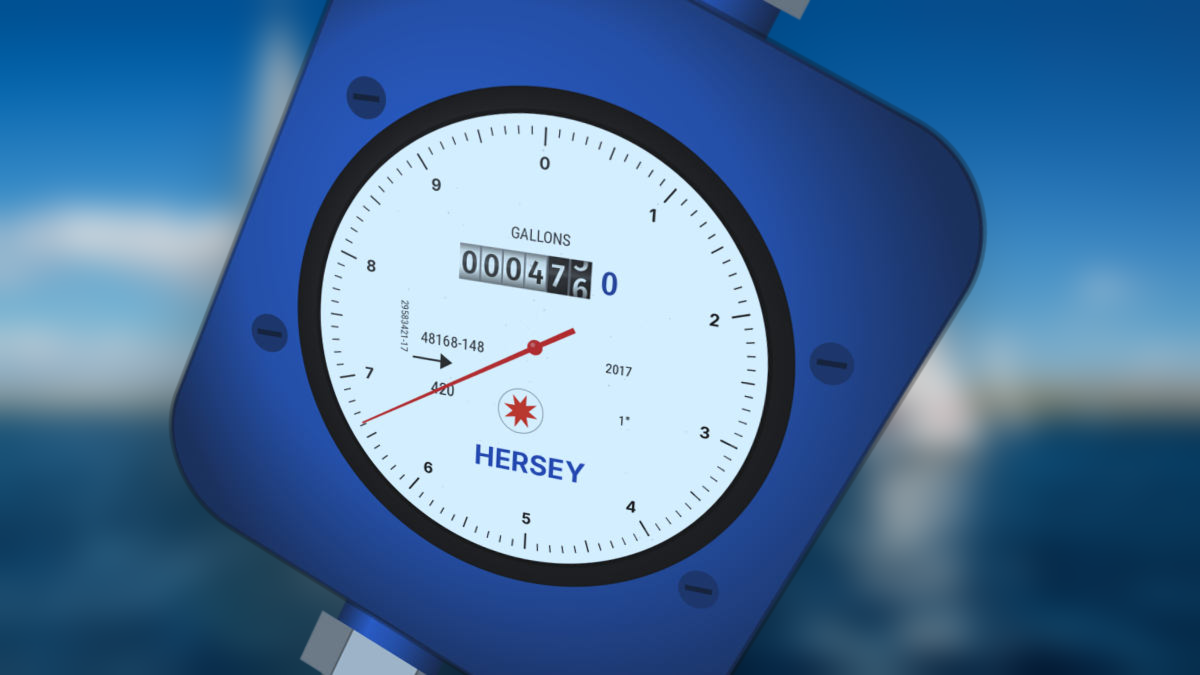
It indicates 4756.6 gal
